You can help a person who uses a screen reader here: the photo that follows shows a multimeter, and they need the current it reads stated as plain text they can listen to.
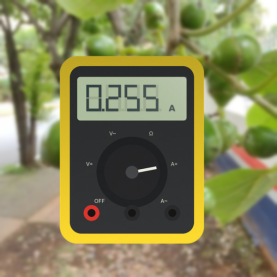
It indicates 0.255 A
